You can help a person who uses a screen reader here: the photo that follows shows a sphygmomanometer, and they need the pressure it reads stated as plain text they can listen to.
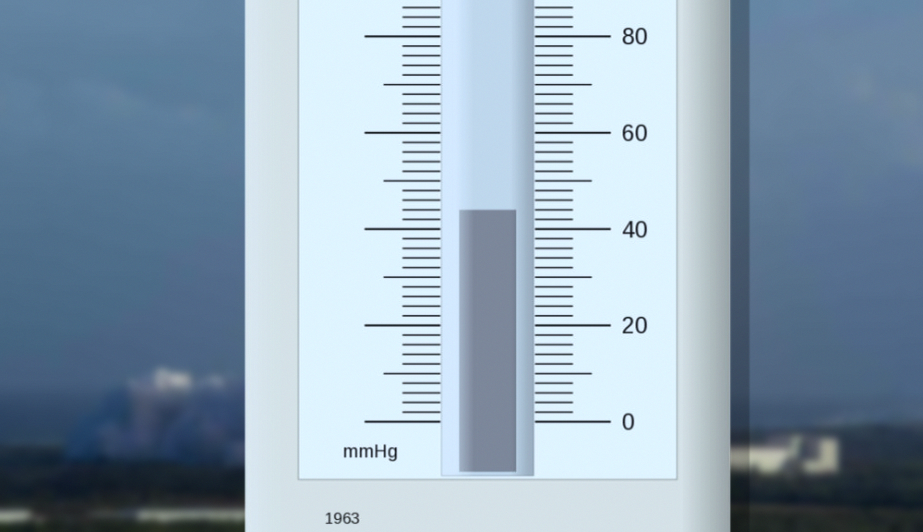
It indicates 44 mmHg
